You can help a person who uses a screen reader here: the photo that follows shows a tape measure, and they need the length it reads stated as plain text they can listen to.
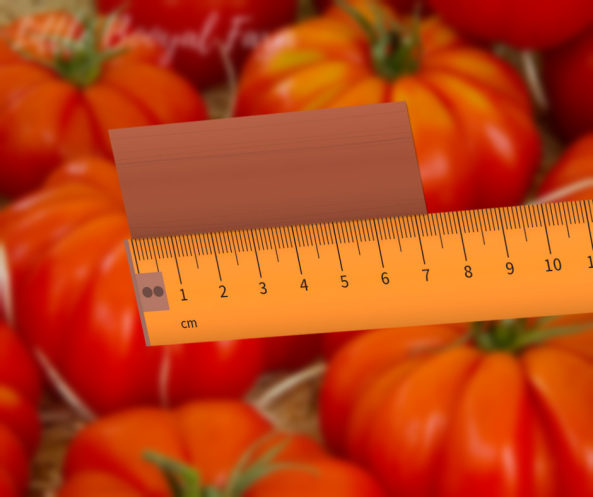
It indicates 7.3 cm
